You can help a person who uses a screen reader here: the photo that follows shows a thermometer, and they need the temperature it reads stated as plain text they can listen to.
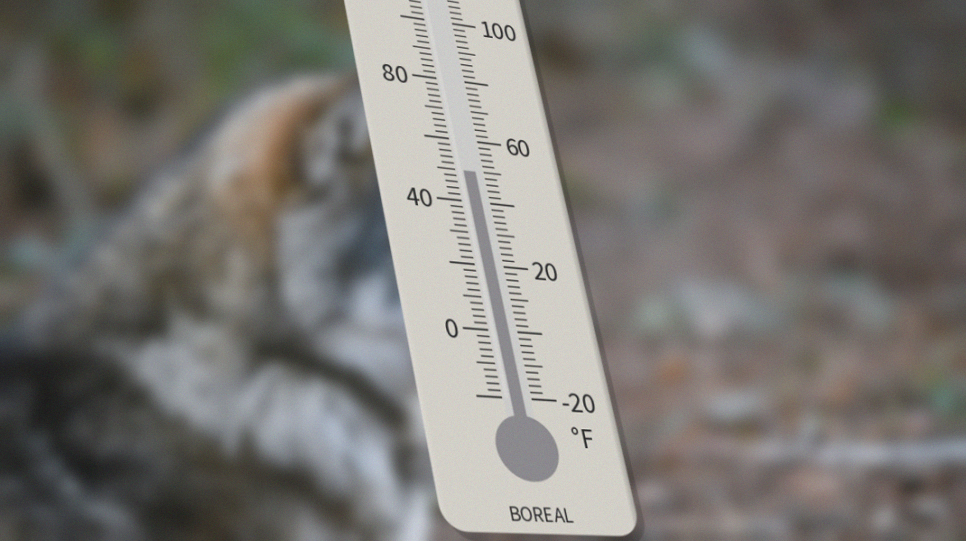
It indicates 50 °F
